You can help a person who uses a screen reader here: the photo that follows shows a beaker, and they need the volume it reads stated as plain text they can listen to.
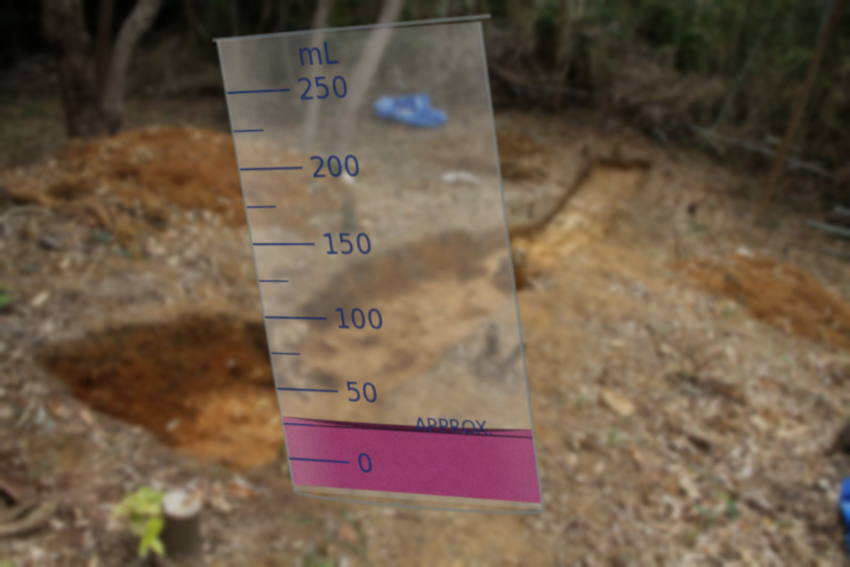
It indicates 25 mL
